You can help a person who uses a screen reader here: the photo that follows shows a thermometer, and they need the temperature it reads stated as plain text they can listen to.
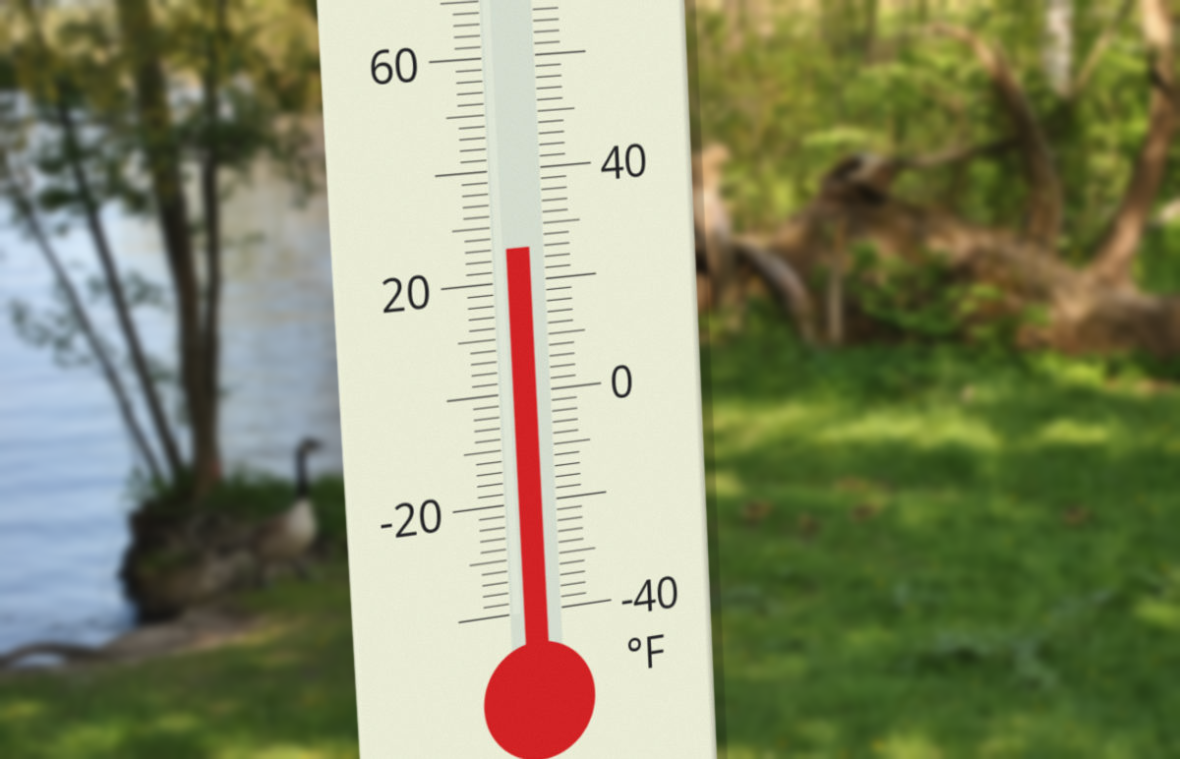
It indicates 26 °F
